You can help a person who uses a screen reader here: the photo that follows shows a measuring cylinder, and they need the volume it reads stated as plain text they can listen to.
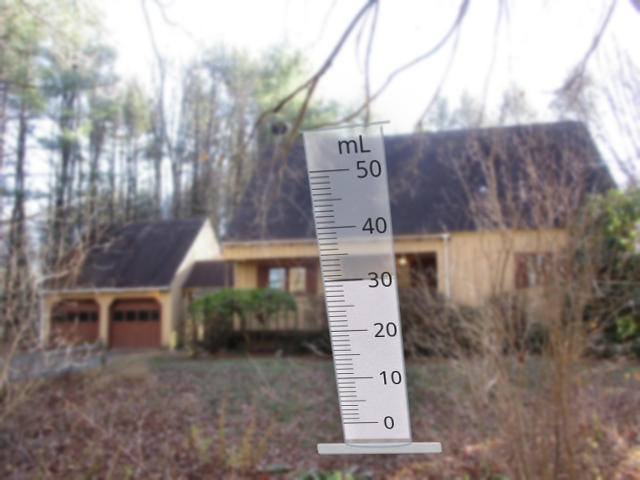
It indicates 30 mL
